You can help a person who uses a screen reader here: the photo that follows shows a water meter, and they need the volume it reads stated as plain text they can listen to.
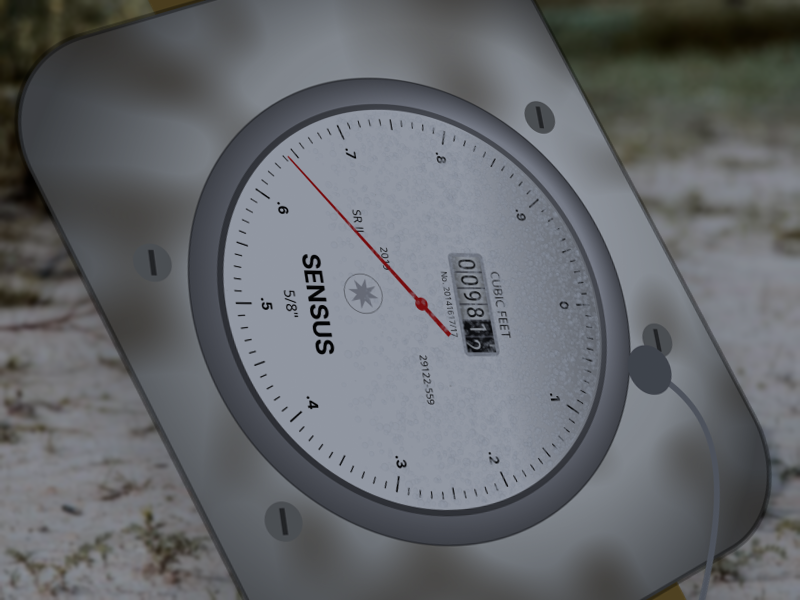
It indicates 9811.64 ft³
